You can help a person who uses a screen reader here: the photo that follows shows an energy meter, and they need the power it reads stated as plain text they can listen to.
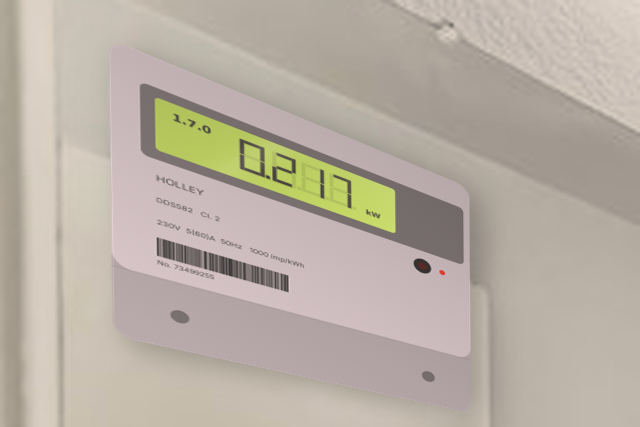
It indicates 0.217 kW
